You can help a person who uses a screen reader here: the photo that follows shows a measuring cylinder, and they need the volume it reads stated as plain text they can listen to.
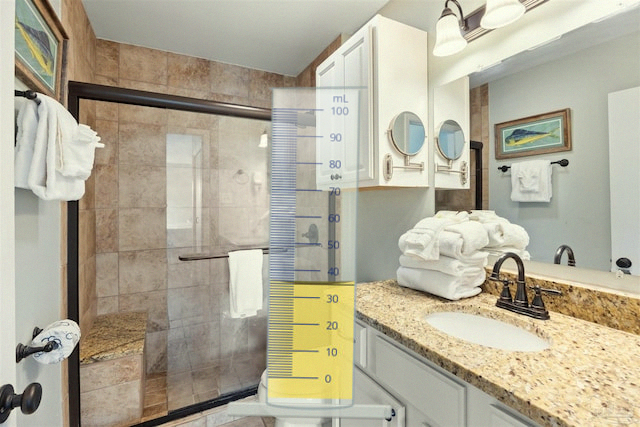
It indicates 35 mL
